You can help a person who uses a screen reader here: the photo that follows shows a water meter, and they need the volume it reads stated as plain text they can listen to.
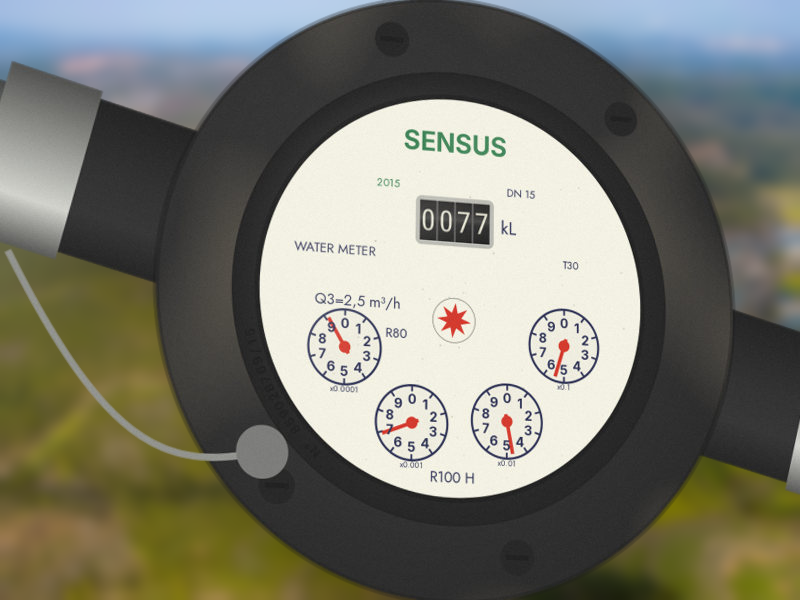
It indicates 77.5469 kL
